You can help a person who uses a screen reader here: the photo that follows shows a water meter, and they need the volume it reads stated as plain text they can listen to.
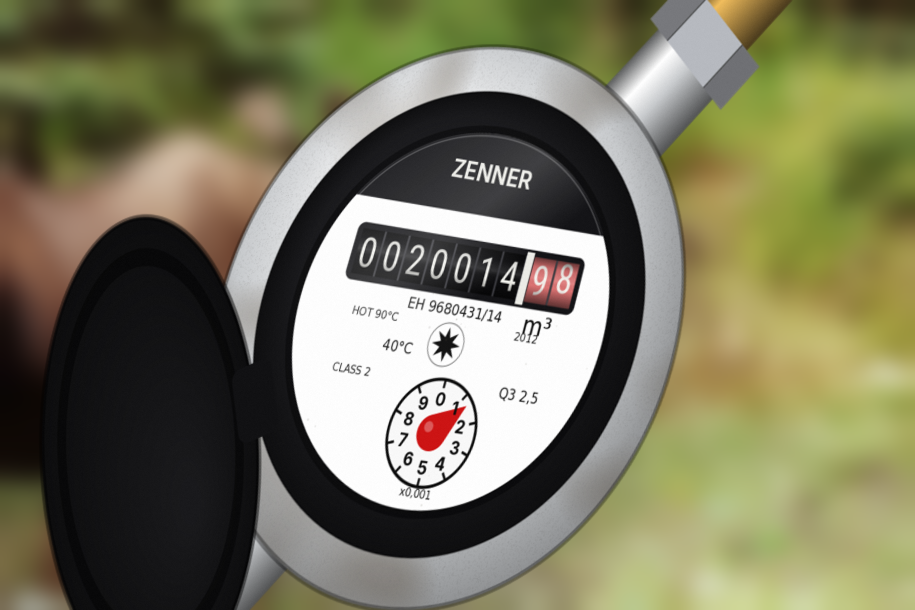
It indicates 20014.981 m³
